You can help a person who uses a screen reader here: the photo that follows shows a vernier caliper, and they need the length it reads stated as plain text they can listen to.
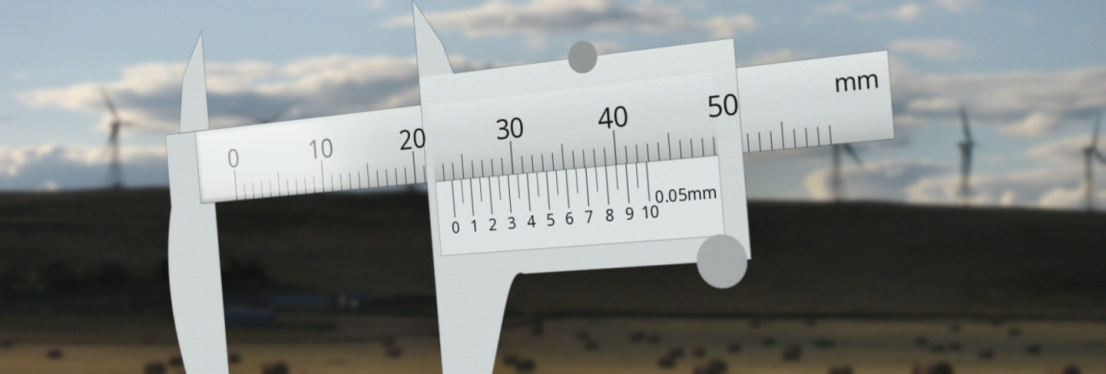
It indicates 23.8 mm
